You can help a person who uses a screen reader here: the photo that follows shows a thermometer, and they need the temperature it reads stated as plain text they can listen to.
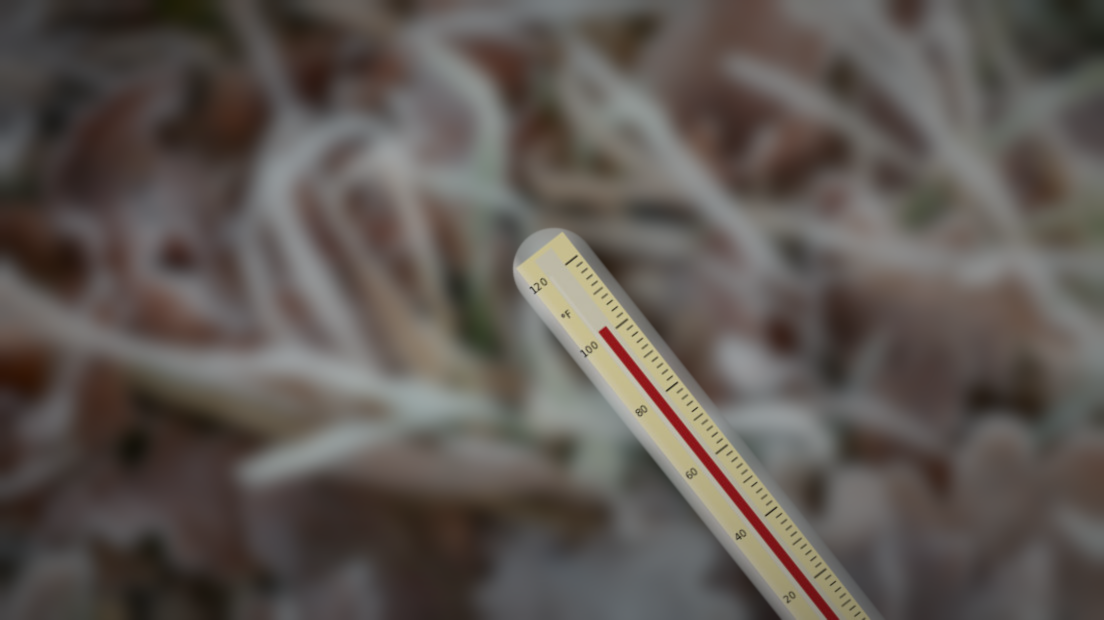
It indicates 102 °F
